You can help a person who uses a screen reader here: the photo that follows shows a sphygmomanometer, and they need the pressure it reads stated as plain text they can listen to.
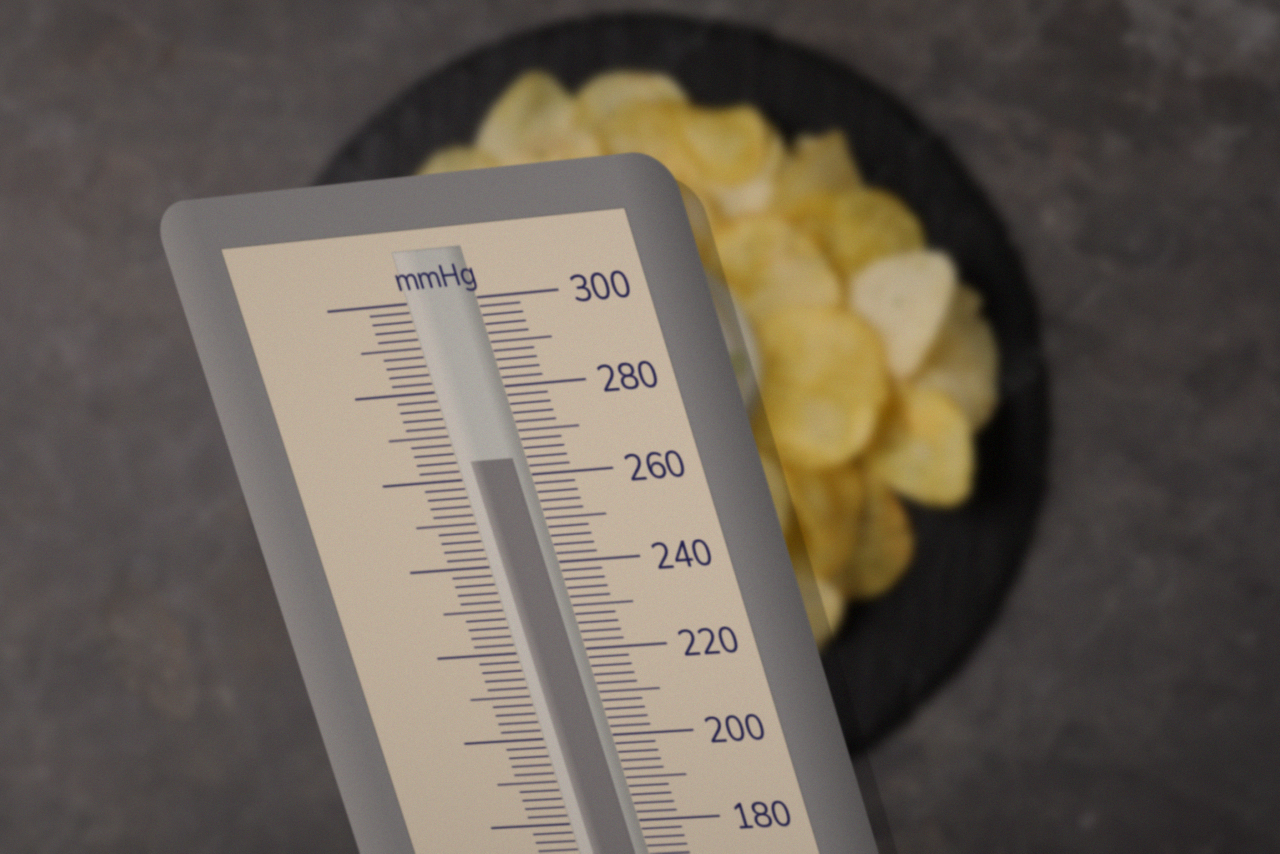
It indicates 264 mmHg
